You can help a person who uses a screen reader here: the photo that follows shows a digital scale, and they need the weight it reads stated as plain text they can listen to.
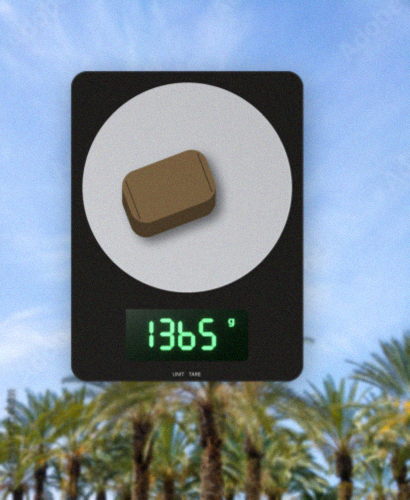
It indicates 1365 g
